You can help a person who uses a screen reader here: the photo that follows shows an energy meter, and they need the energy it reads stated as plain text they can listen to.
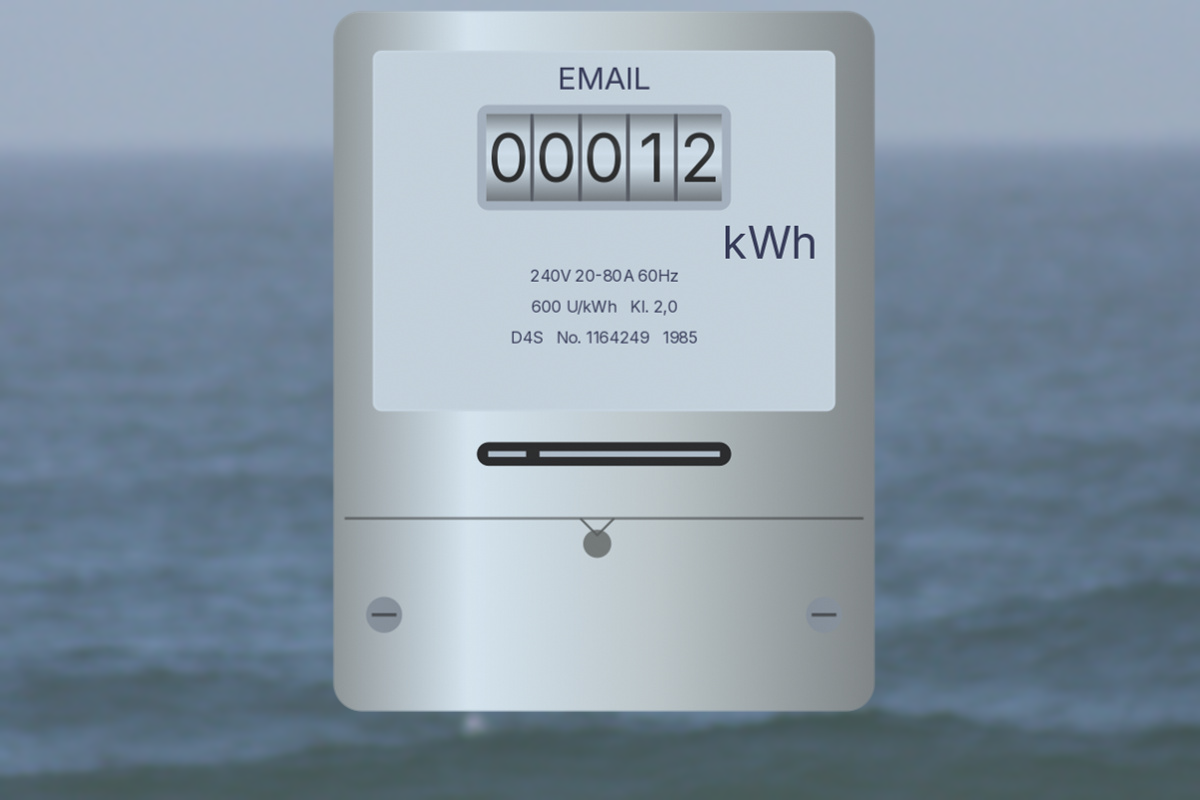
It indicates 12 kWh
